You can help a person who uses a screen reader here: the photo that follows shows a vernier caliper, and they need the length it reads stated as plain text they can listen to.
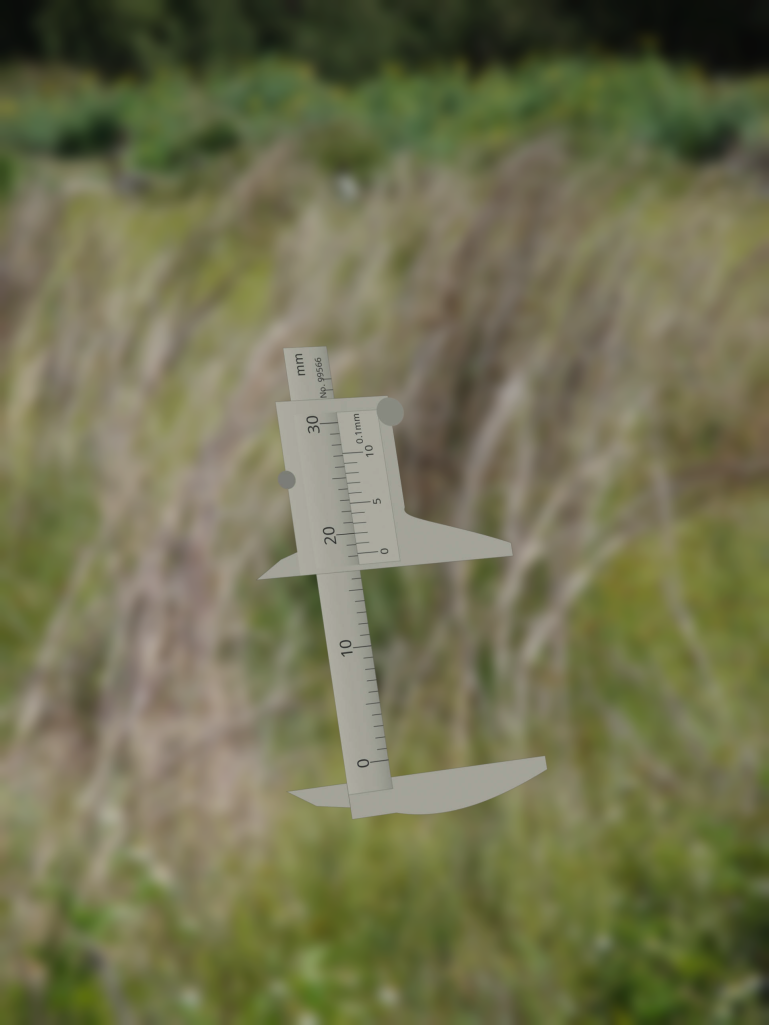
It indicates 18.2 mm
